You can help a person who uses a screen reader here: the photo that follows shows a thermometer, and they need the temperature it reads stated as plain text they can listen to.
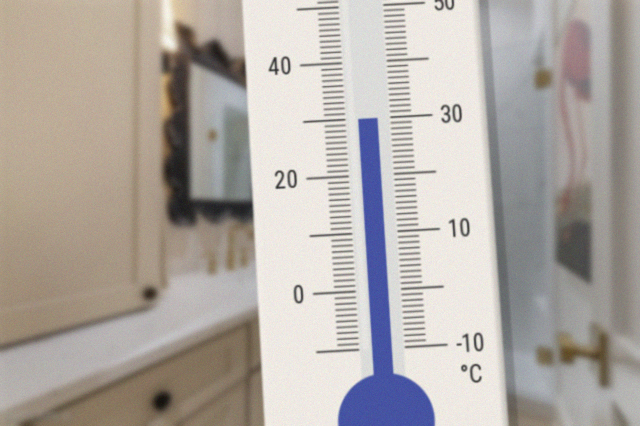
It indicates 30 °C
